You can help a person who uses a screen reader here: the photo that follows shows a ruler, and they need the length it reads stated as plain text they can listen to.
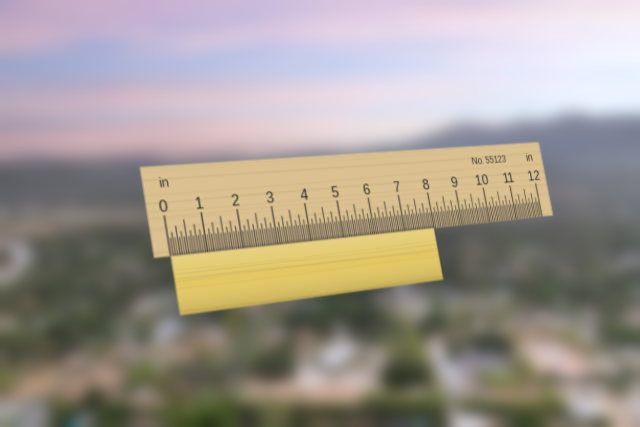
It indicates 8 in
